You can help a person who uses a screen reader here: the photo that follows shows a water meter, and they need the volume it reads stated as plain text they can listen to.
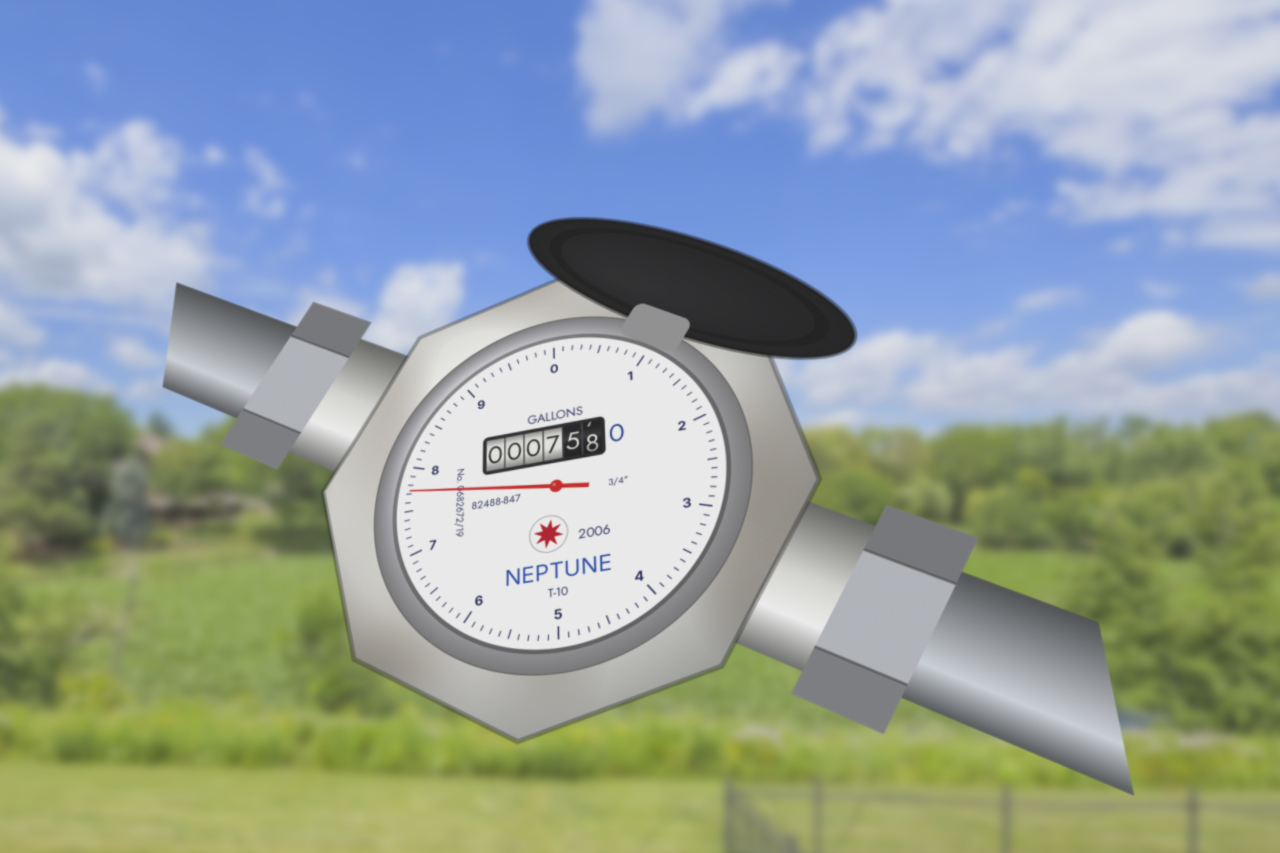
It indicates 7577.7 gal
